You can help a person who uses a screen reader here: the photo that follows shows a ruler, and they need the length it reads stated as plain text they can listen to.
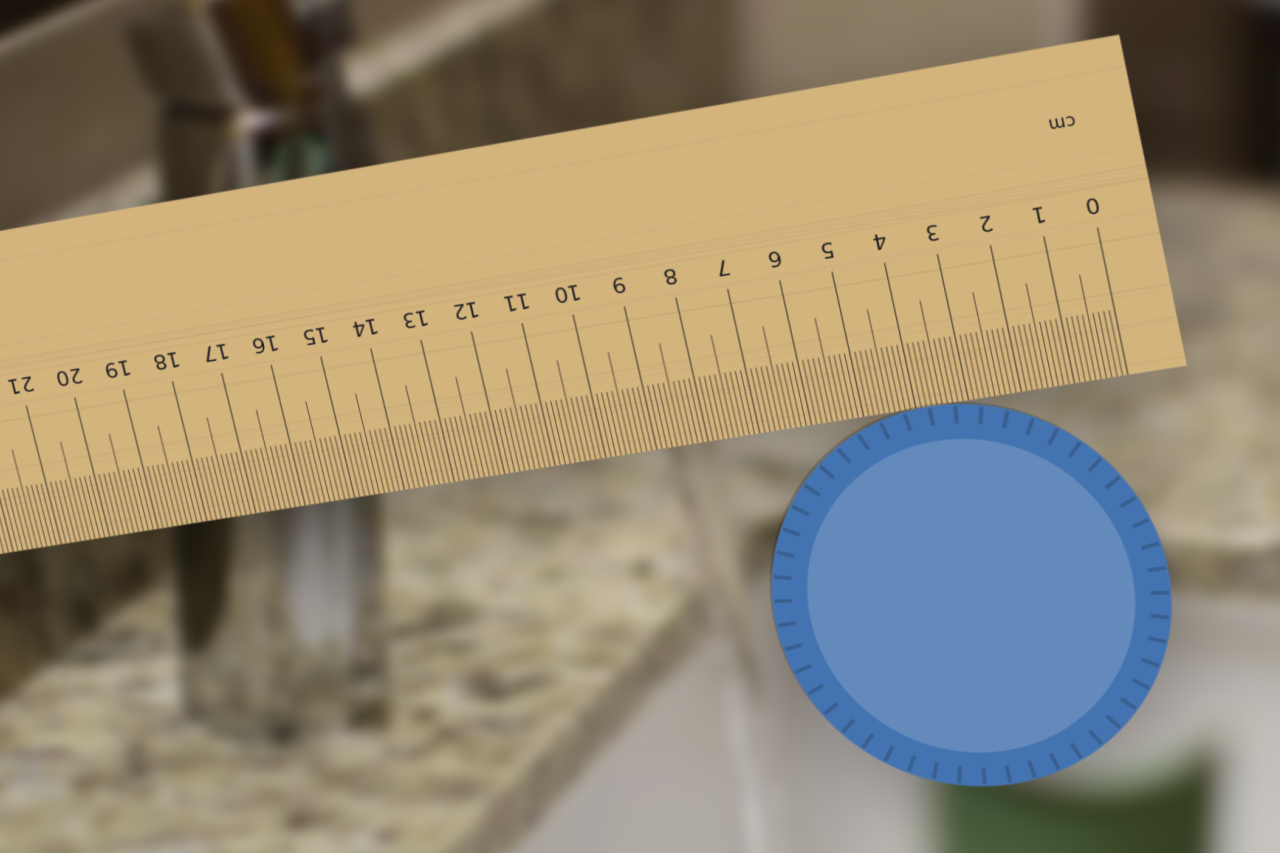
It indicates 7.5 cm
